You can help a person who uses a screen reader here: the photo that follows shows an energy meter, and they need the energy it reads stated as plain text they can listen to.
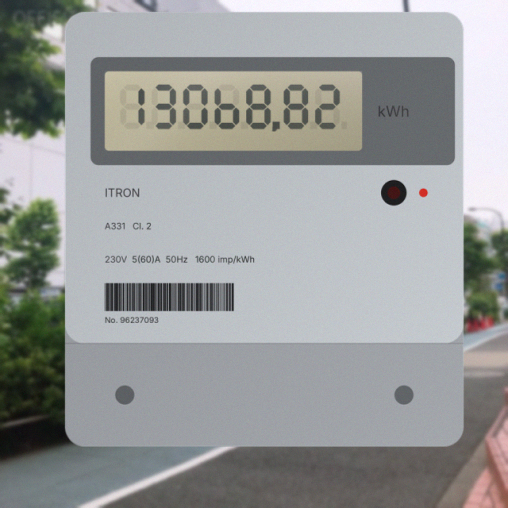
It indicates 13068.82 kWh
